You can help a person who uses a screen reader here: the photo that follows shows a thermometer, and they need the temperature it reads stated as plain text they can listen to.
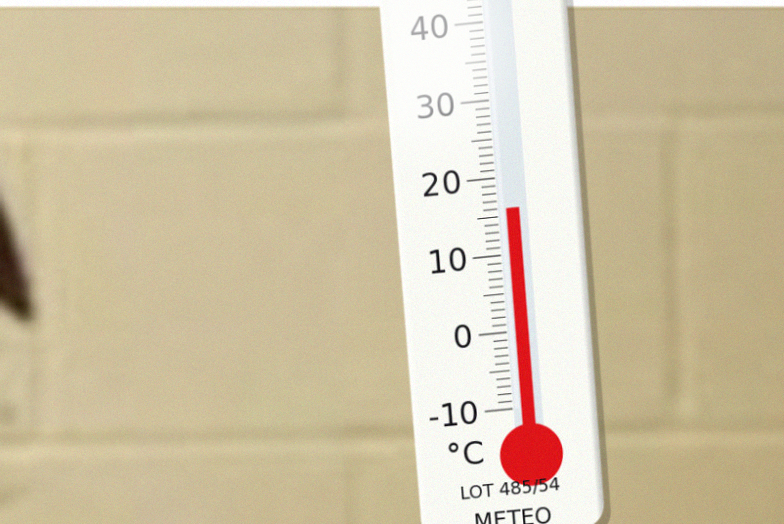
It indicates 16 °C
